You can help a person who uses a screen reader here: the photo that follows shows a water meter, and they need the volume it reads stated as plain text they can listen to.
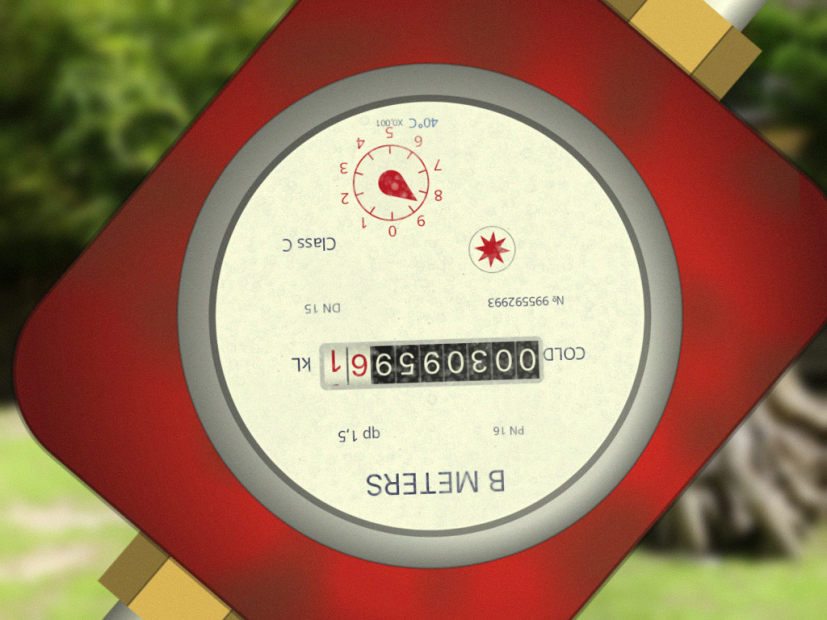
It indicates 30959.608 kL
